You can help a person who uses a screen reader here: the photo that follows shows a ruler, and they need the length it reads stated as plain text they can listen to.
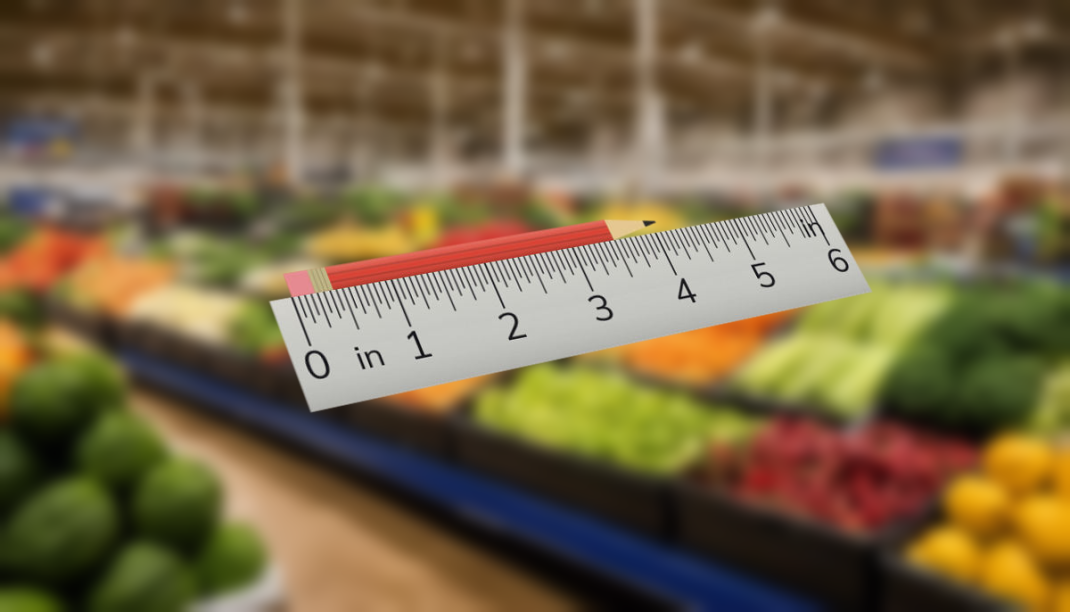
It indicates 4.0625 in
